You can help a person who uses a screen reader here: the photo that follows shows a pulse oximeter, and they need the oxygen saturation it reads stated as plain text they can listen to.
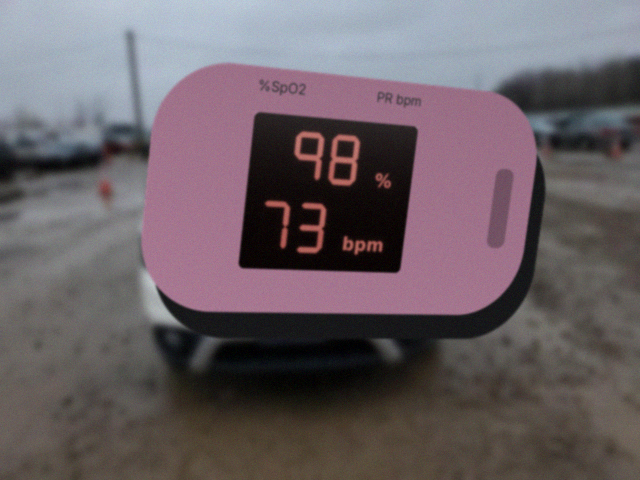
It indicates 98 %
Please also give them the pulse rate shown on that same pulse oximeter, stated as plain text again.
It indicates 73 bpm
